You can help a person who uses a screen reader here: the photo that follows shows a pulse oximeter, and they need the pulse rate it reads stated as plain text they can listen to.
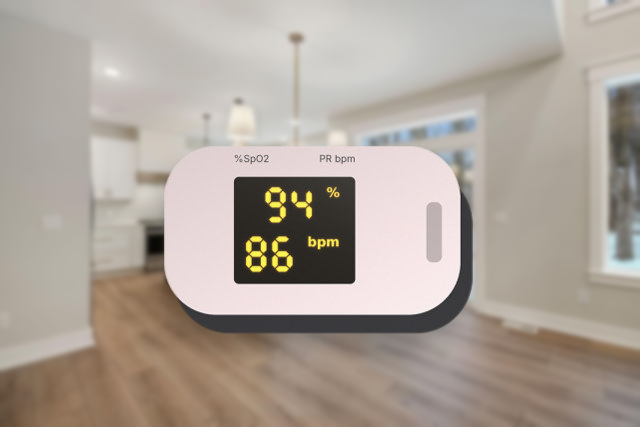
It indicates 86 bpm
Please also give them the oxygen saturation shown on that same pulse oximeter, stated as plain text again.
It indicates 94 %
